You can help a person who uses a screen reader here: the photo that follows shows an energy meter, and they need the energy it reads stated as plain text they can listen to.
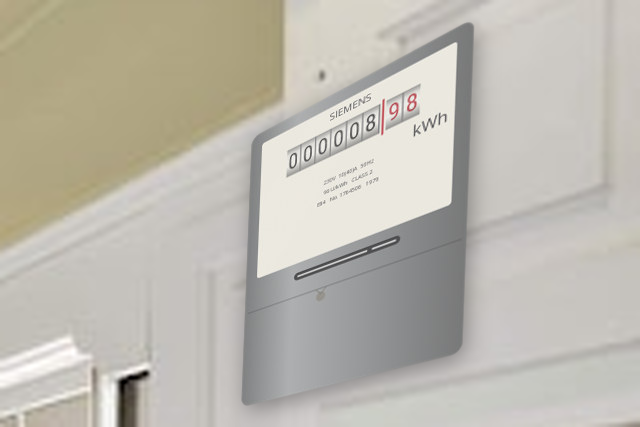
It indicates 8.98 kWh
